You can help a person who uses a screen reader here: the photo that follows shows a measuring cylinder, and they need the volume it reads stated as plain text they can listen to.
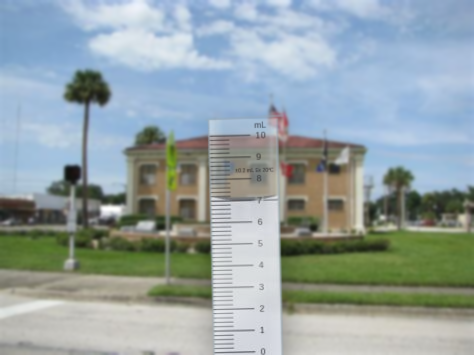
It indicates 7 mL
